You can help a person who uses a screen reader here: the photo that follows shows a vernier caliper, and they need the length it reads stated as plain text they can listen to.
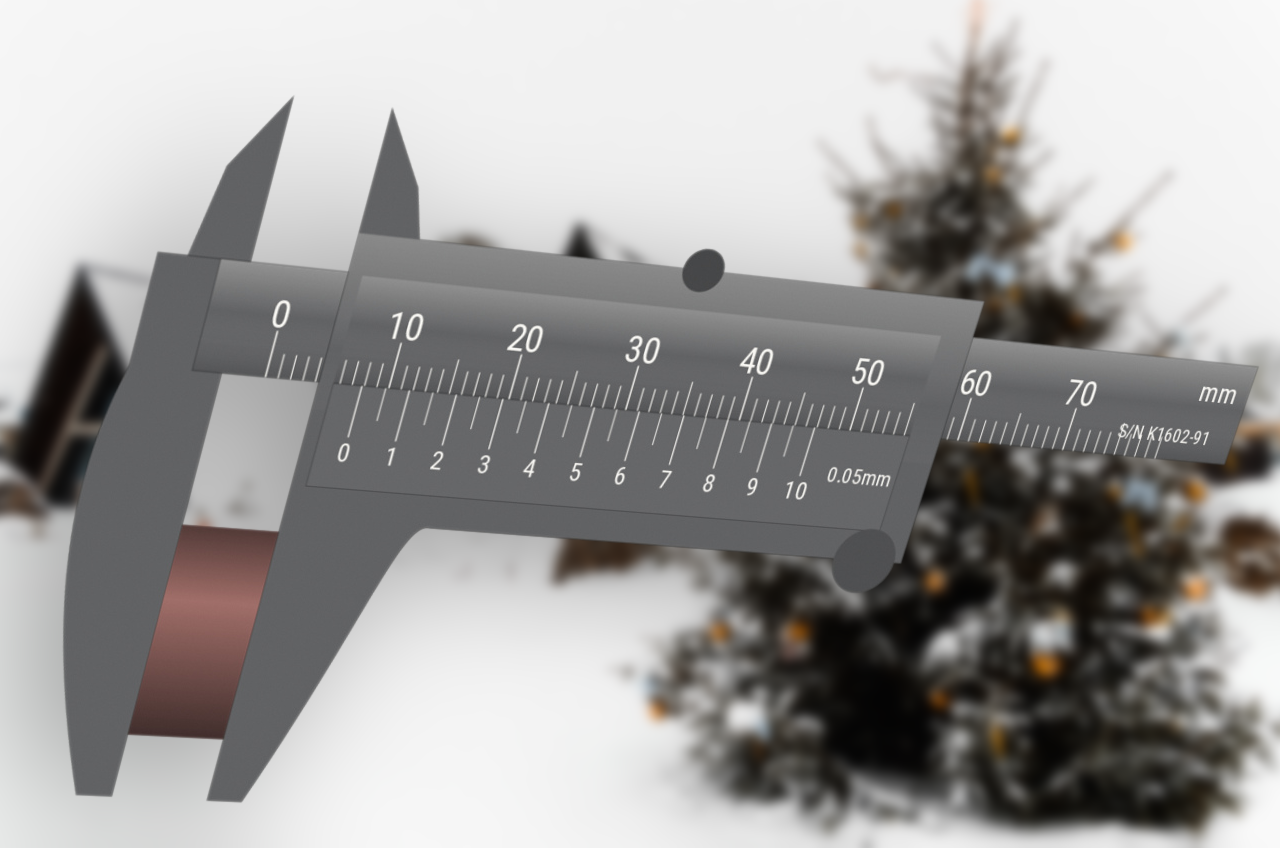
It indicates 7.8 mm
